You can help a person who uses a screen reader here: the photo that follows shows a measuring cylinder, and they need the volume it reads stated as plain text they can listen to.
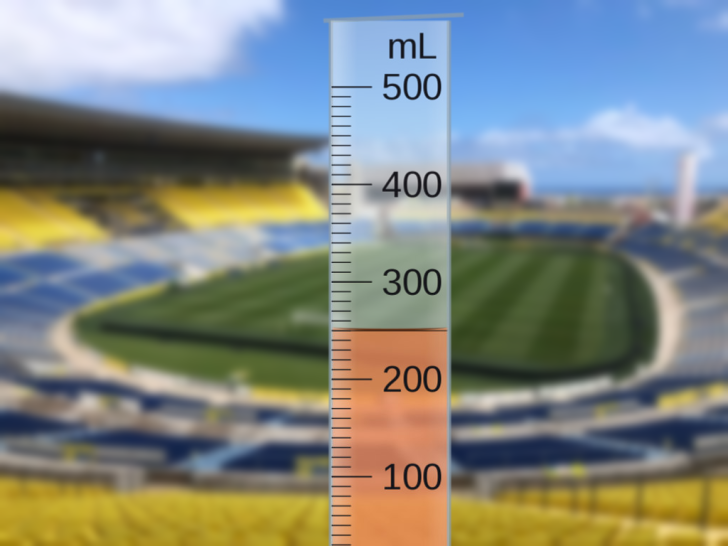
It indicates 250 mL
